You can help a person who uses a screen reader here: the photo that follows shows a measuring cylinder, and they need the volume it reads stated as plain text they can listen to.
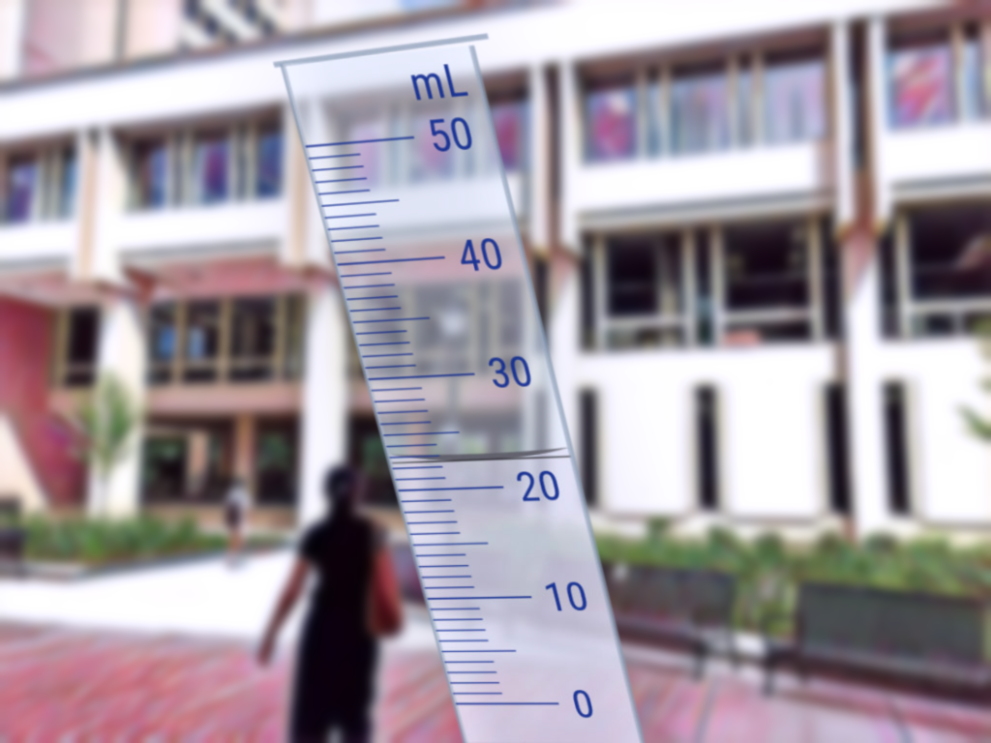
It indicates 22.5 mL
